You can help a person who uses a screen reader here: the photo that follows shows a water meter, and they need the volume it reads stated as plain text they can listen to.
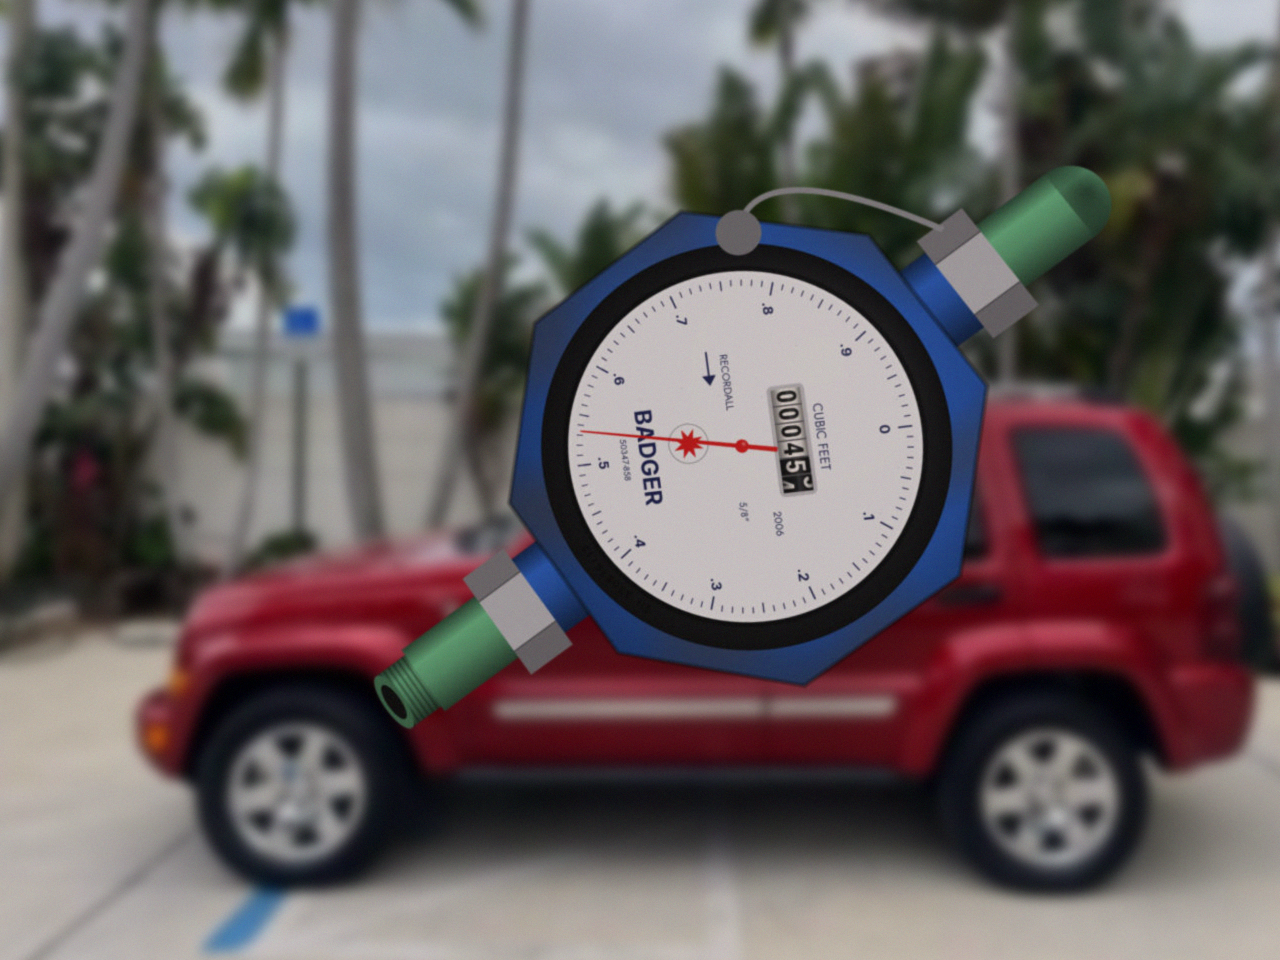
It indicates 453.53 ft³
